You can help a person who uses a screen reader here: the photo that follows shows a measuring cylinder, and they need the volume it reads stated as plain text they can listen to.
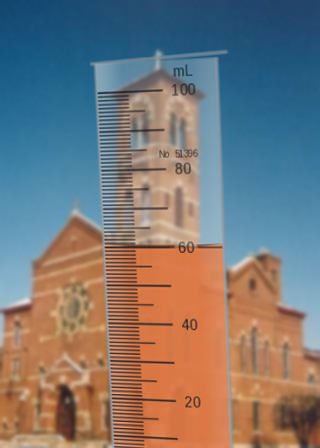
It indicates 60 mL
